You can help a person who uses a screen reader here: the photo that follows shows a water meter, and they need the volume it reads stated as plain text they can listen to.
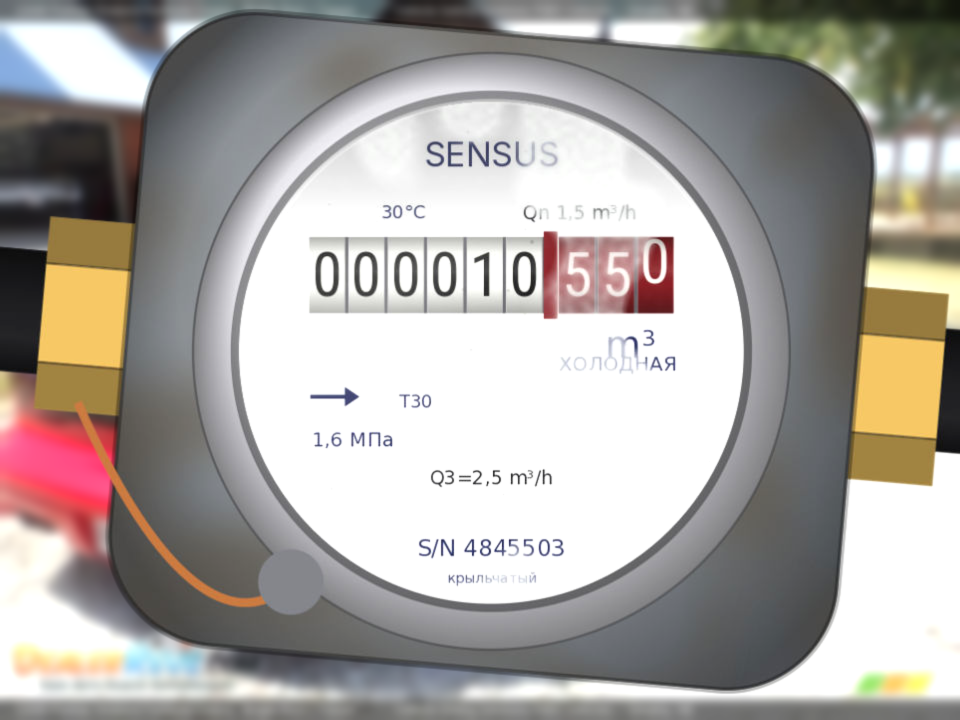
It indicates 10.550 m³
